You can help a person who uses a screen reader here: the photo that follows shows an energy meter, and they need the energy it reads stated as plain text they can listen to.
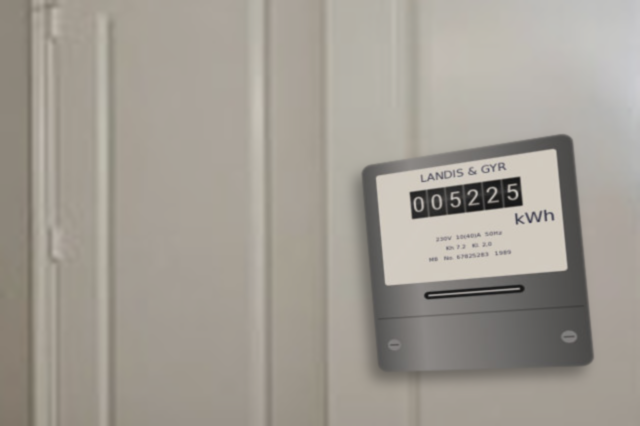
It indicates 5225 kWh
